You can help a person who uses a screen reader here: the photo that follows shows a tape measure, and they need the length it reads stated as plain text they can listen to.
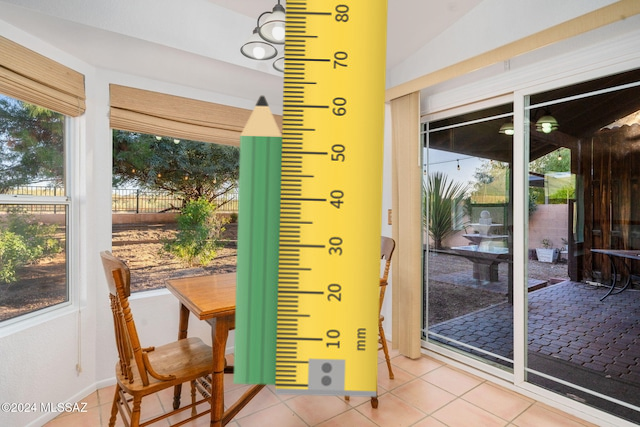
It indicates 62 mm
